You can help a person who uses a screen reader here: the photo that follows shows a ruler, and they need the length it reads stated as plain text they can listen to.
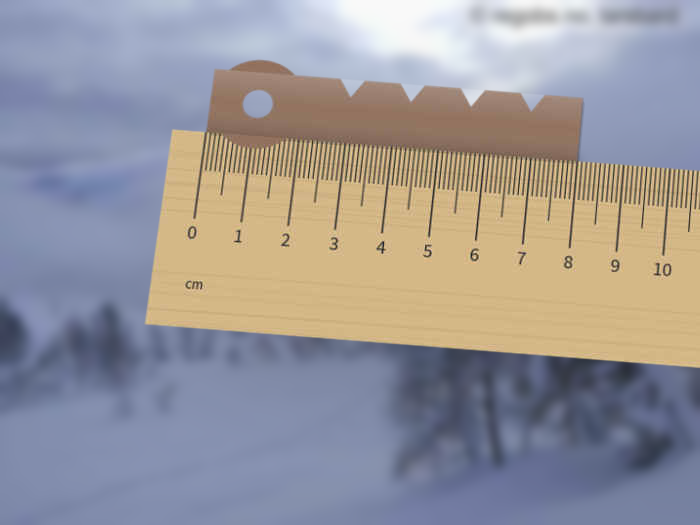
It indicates 8 cm
